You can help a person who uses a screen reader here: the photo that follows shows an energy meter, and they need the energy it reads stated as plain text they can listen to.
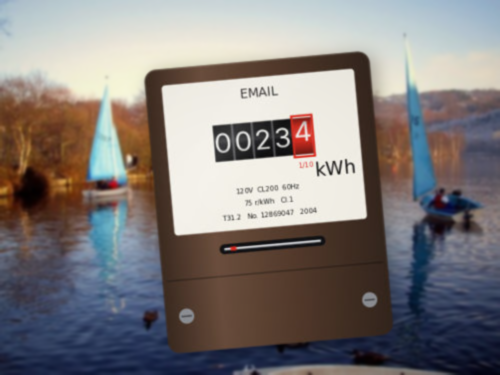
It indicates 23.4 kWh
